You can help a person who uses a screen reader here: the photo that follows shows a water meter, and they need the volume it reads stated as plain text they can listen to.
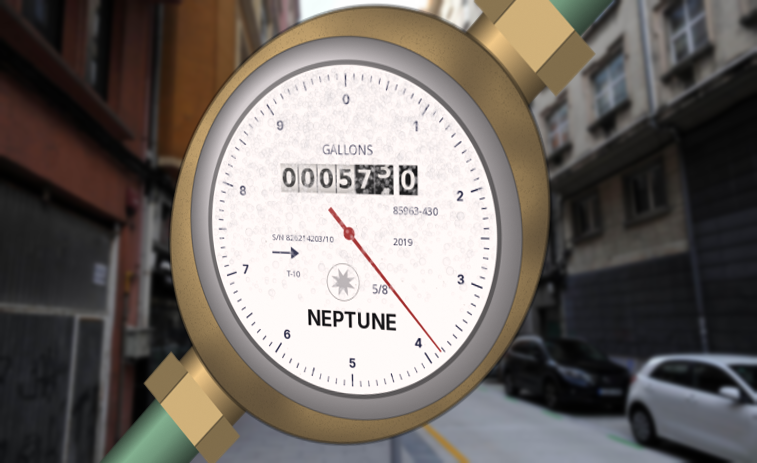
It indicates 5733.8 gal
